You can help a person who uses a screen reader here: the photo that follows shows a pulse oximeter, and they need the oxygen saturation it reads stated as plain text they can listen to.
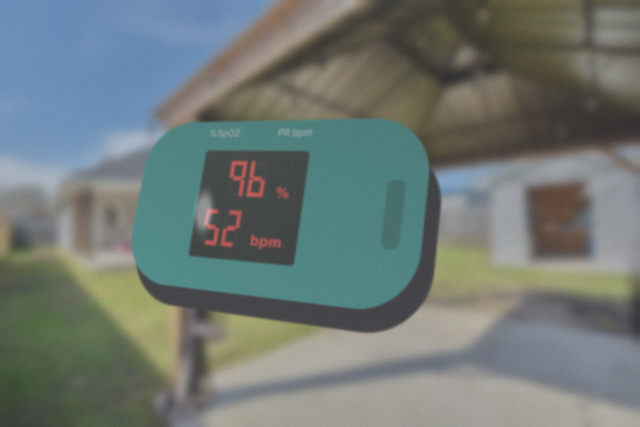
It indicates 96 %
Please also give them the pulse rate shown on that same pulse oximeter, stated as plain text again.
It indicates 52 bpm
